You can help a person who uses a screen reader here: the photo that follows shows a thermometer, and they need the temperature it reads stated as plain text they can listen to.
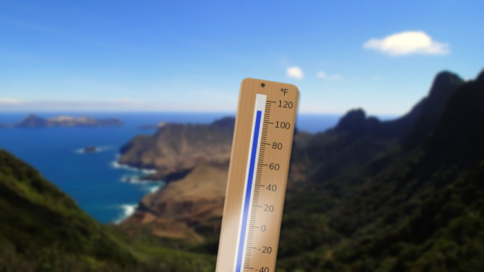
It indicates 110 °F
